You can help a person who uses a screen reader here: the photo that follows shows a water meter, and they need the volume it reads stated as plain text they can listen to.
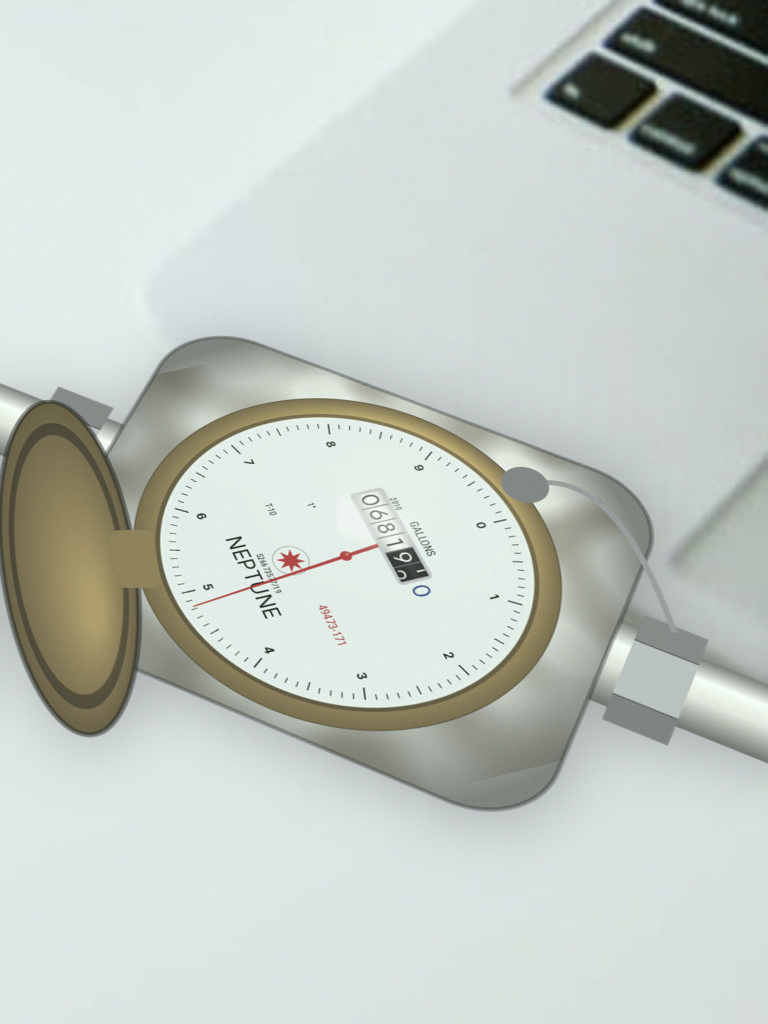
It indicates 681914.8 gal
